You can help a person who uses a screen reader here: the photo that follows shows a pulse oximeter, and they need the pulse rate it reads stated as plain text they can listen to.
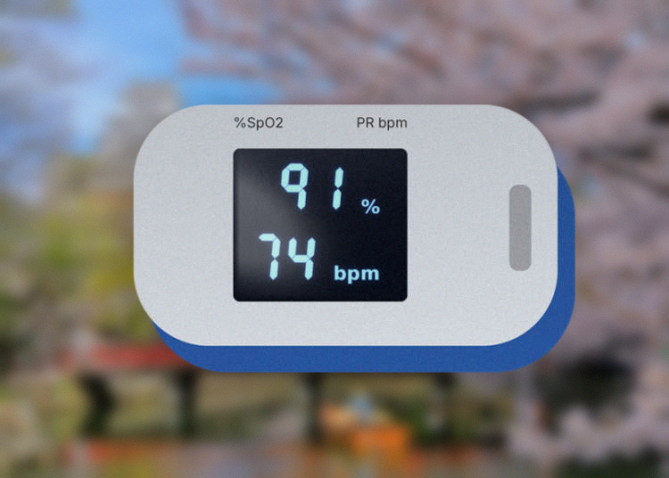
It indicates 74 bpm
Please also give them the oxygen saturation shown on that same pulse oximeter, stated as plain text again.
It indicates 91 %
